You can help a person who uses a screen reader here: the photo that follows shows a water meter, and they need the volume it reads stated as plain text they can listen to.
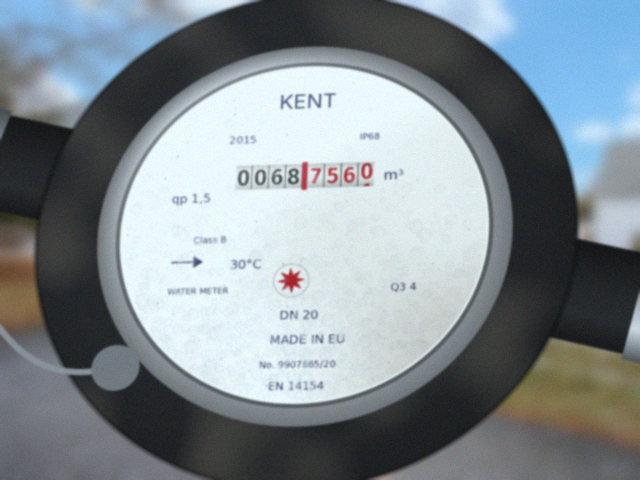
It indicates 68.7560 m³
